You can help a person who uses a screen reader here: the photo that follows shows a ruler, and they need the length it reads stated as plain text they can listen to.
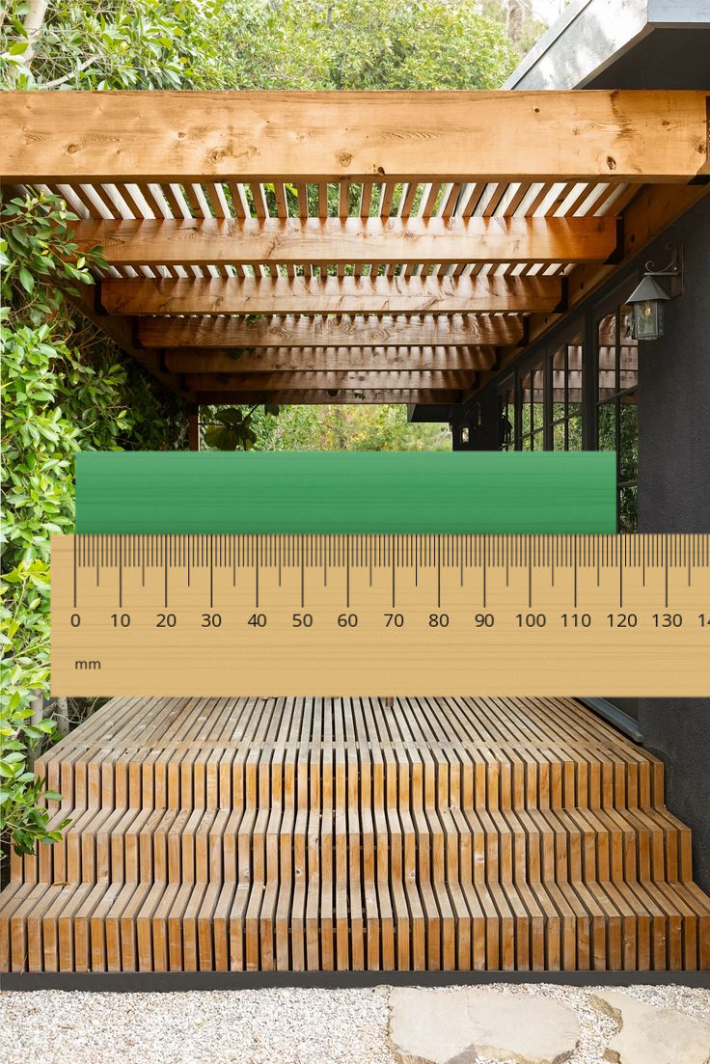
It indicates 119 mm
